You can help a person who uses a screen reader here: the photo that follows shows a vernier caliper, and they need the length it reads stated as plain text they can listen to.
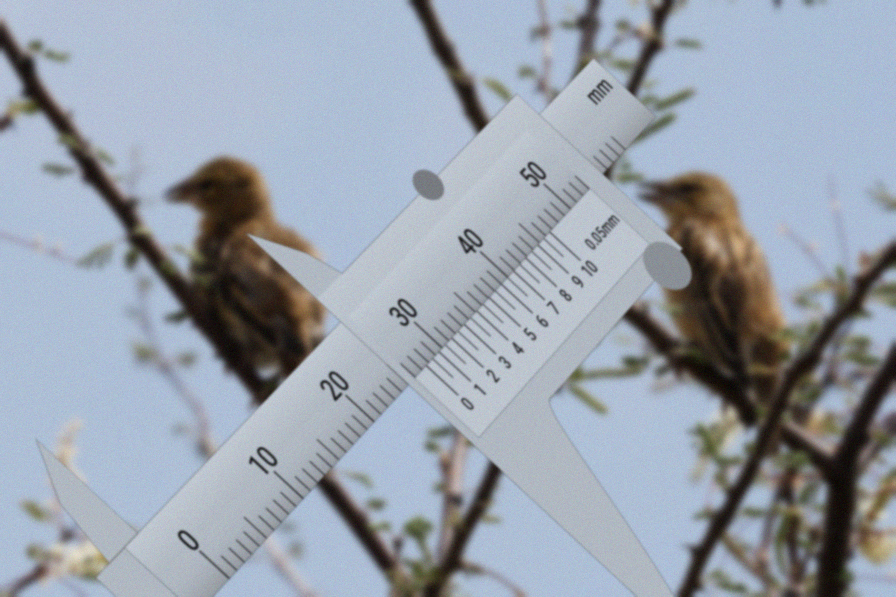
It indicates 27.6 mm
